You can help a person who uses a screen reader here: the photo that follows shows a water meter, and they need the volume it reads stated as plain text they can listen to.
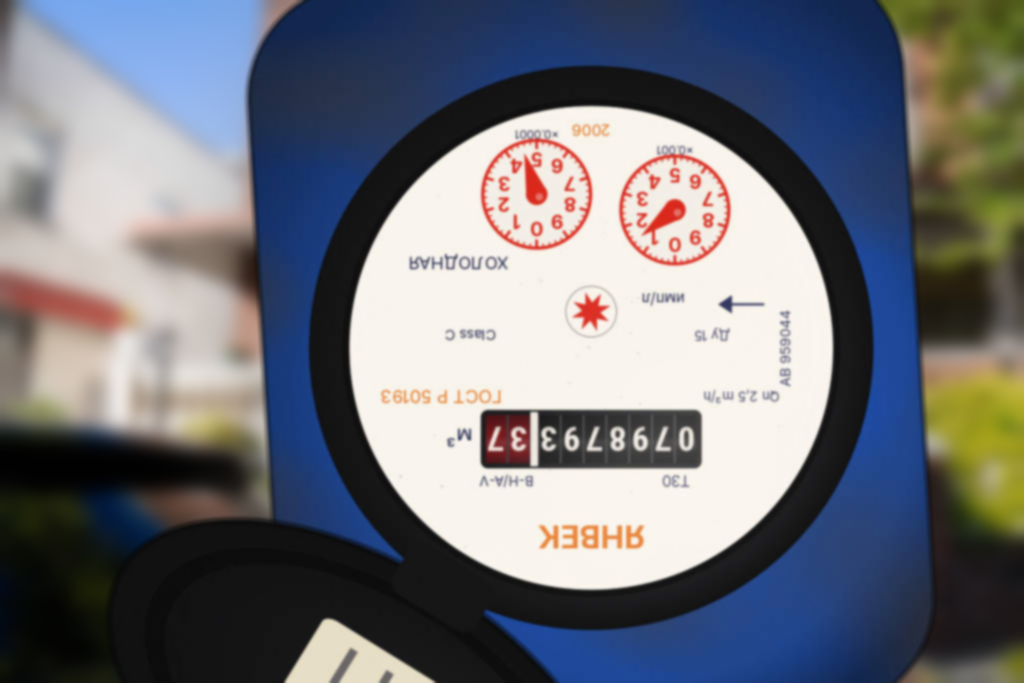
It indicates 798793.3714 m³
